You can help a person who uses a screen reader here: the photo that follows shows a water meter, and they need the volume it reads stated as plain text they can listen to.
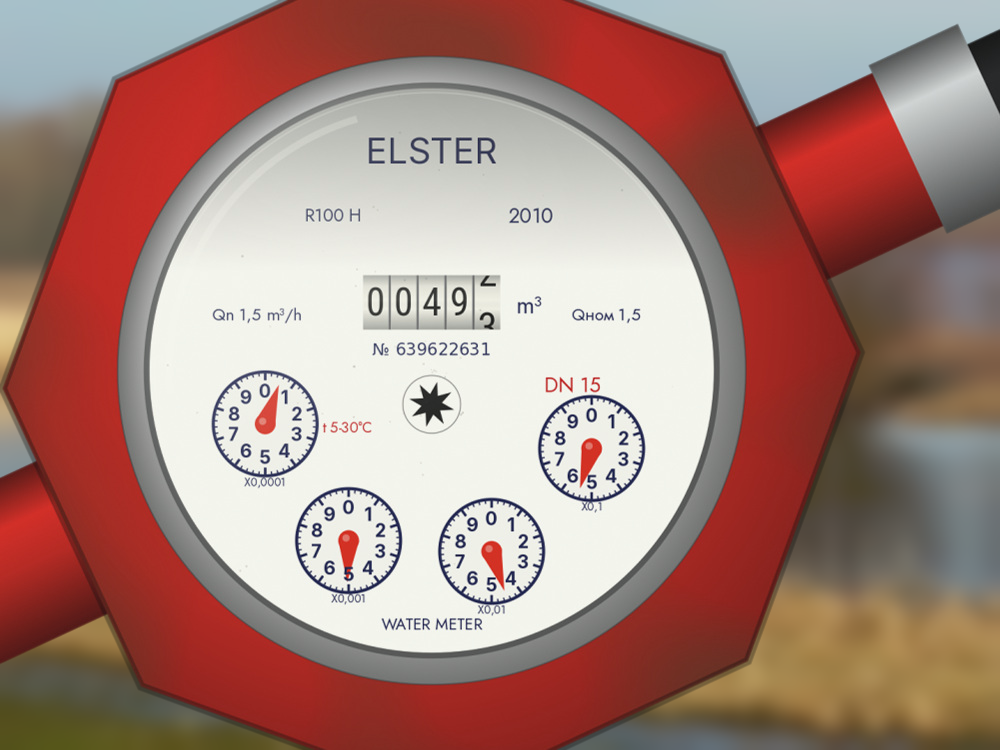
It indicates 492.5450 m³
